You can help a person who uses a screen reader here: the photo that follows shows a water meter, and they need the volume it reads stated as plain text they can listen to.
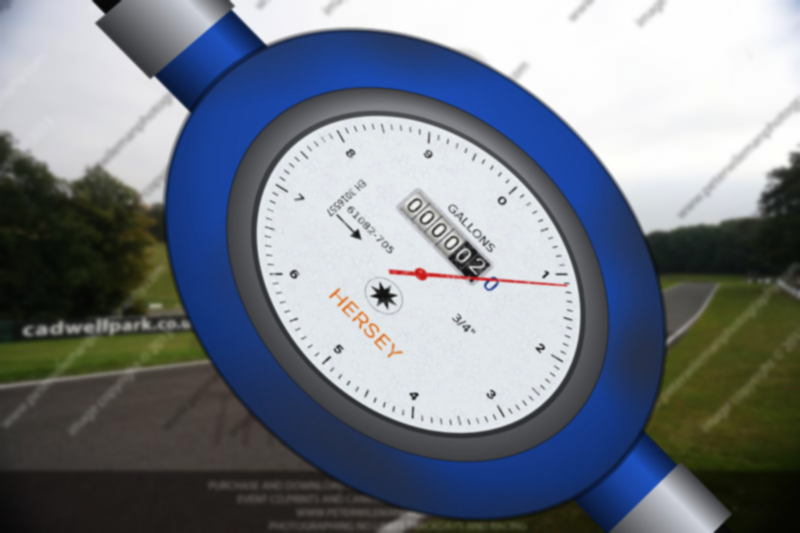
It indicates 21.1 gal
